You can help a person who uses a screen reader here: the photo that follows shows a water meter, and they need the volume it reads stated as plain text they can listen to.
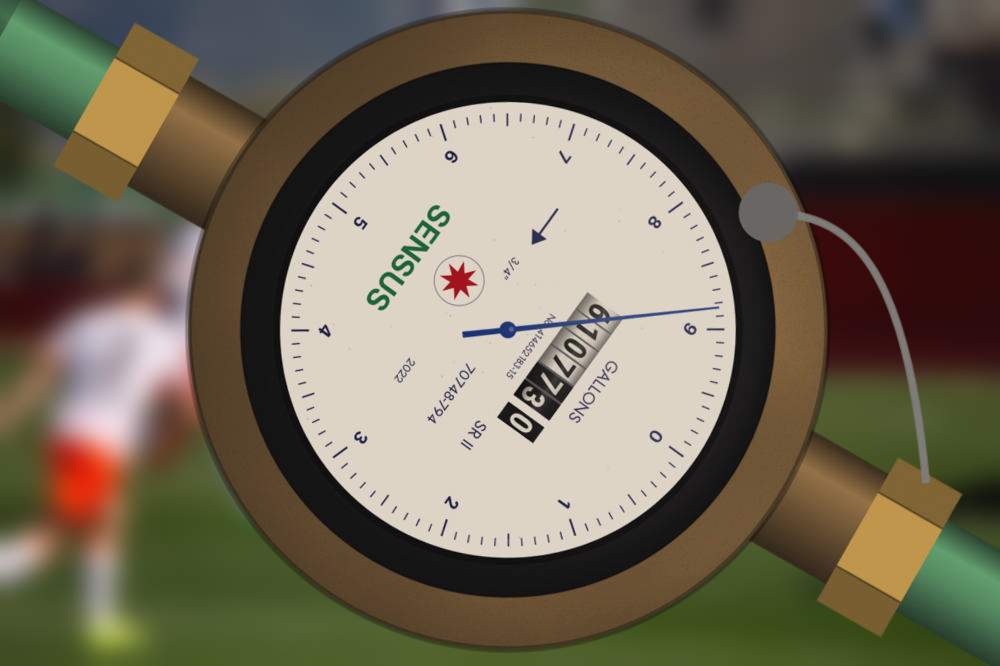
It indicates 6107728.8 gal
